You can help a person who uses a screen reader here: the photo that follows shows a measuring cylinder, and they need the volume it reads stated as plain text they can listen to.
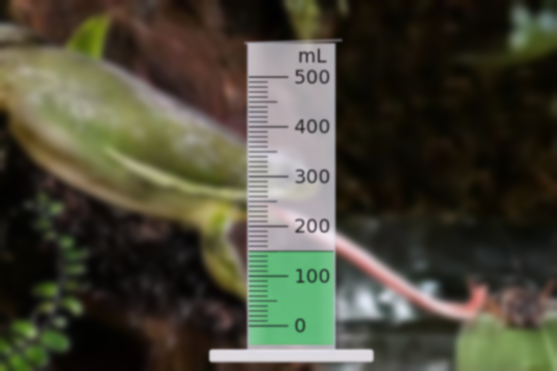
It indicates 150 mL
